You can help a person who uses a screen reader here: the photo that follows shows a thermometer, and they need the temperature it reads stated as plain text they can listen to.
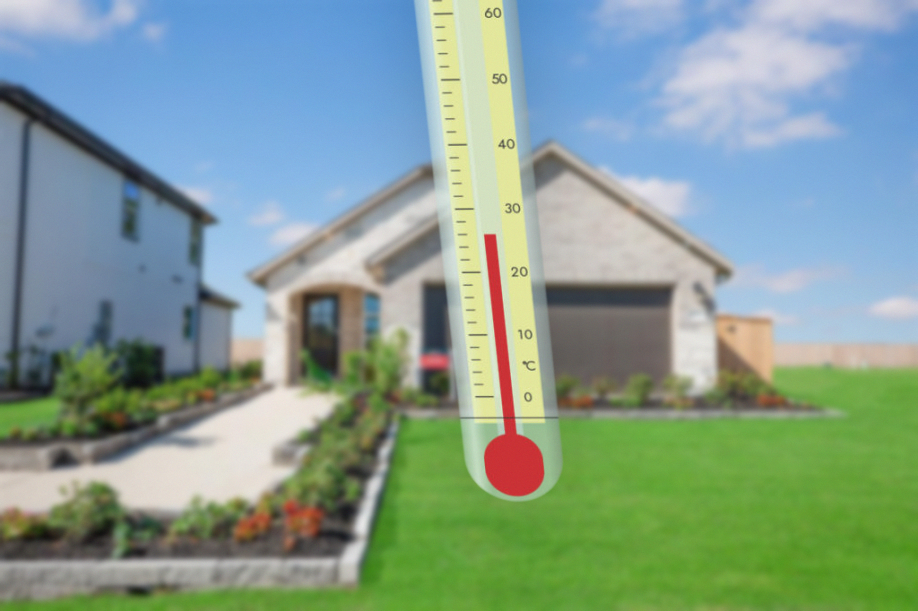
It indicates 26 °C
